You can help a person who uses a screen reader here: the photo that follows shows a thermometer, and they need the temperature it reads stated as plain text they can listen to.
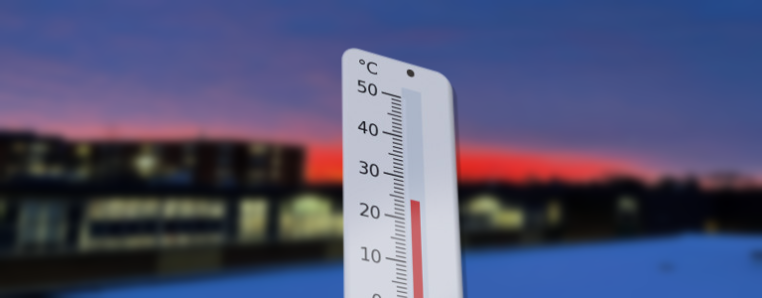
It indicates 25 °C
